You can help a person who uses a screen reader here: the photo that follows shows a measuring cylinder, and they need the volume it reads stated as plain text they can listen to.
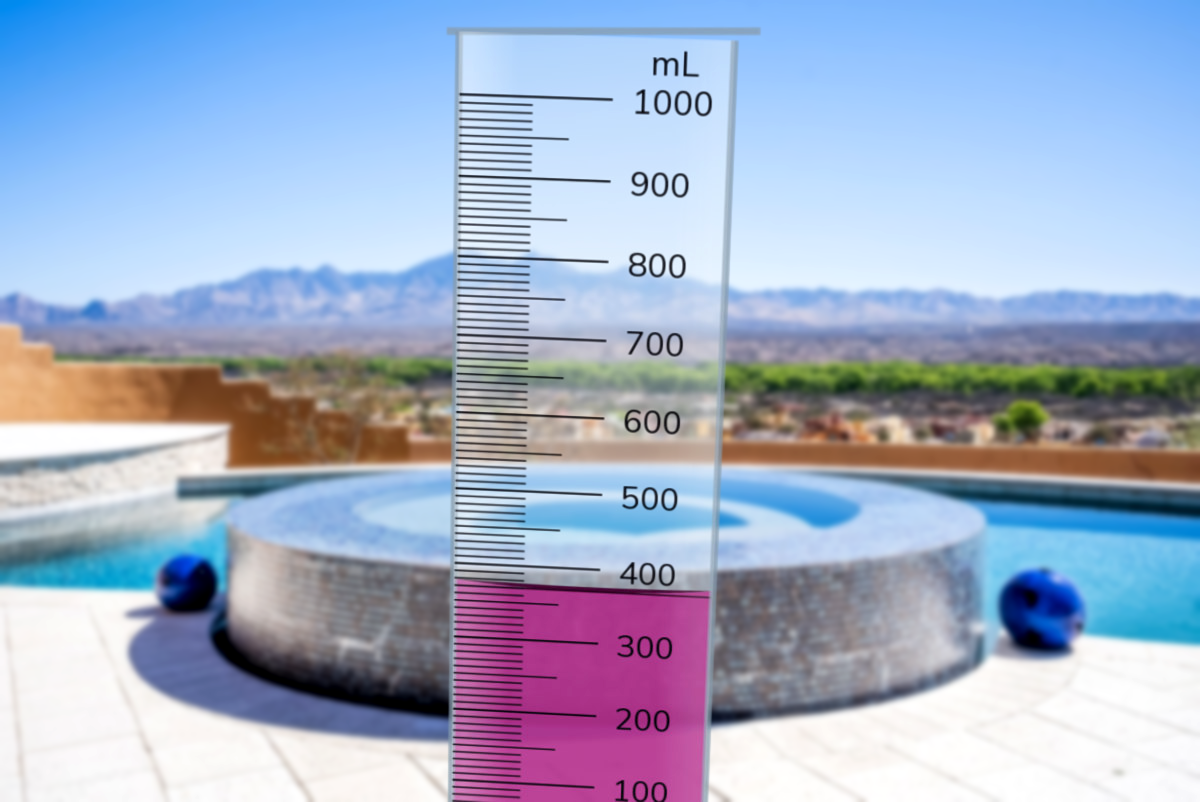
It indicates 370 mL
